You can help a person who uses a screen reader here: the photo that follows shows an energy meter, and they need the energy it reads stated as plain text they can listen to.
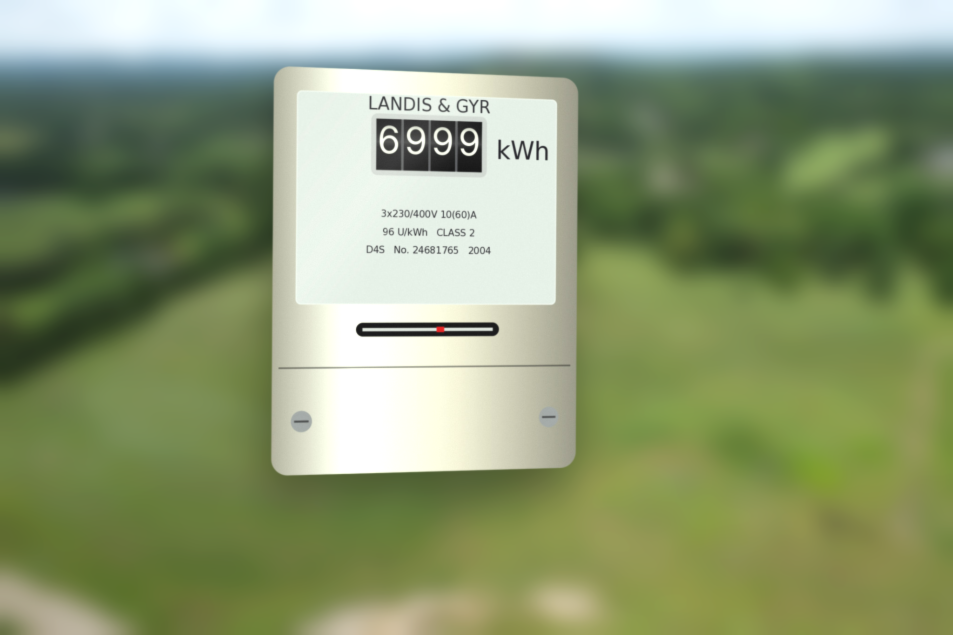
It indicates 6999 kWh
